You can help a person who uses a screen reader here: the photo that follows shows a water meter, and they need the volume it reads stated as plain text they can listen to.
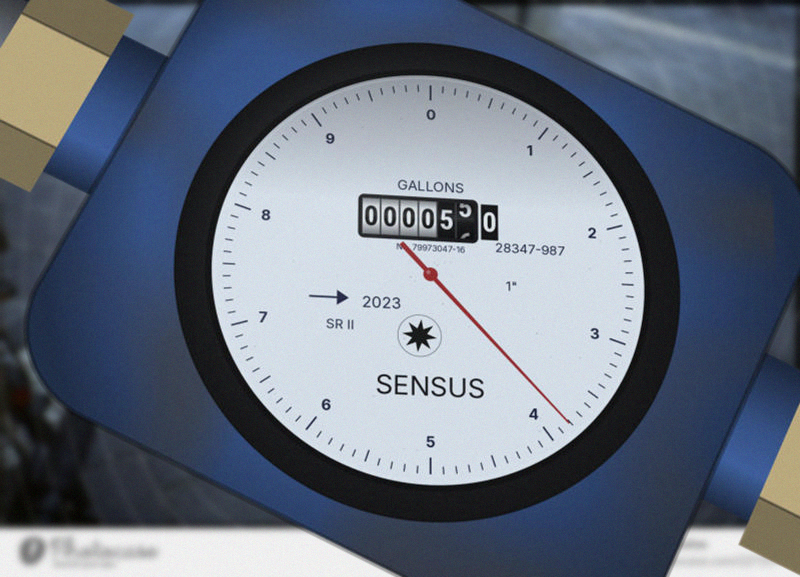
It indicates 553.8 gal
